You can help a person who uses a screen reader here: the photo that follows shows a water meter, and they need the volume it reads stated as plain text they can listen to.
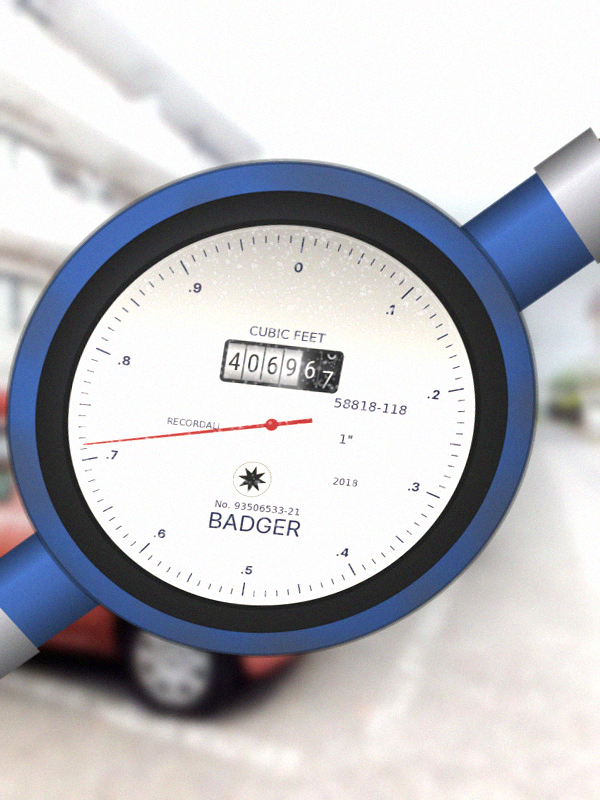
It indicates 406966.71 ft³
